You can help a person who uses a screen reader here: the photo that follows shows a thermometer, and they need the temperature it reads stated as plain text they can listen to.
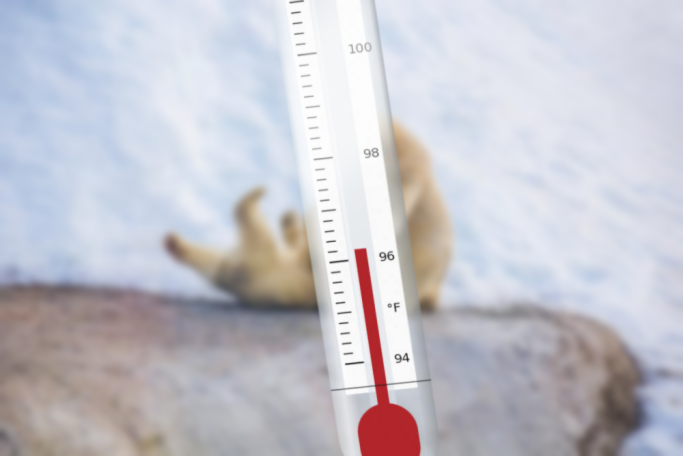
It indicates 96.2 °F
